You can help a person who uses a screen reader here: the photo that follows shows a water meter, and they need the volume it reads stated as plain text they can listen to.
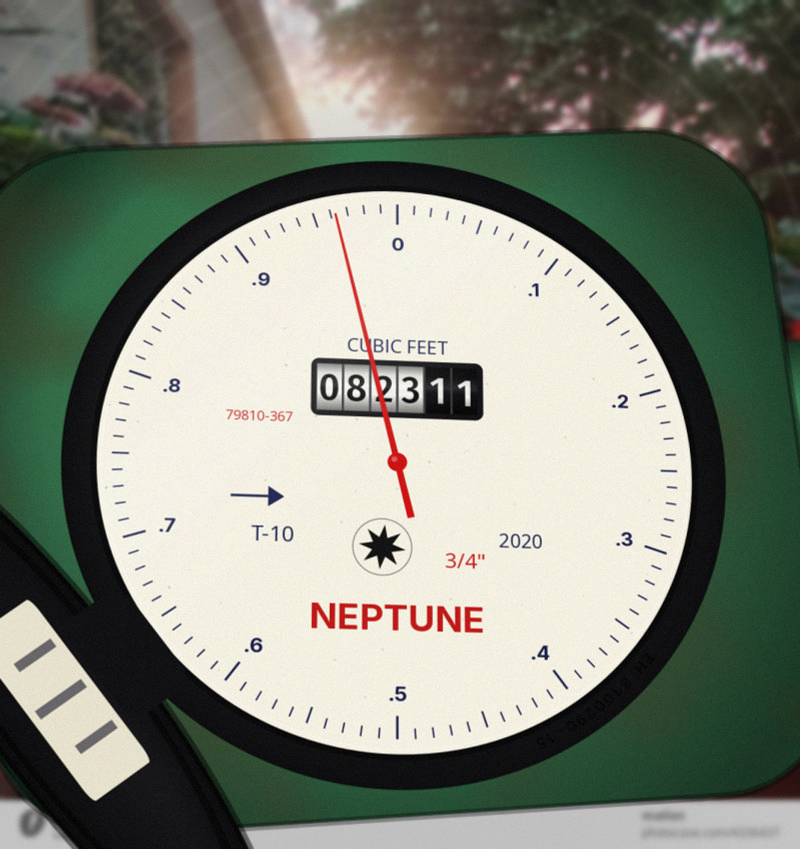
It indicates 82310.96 ft³
